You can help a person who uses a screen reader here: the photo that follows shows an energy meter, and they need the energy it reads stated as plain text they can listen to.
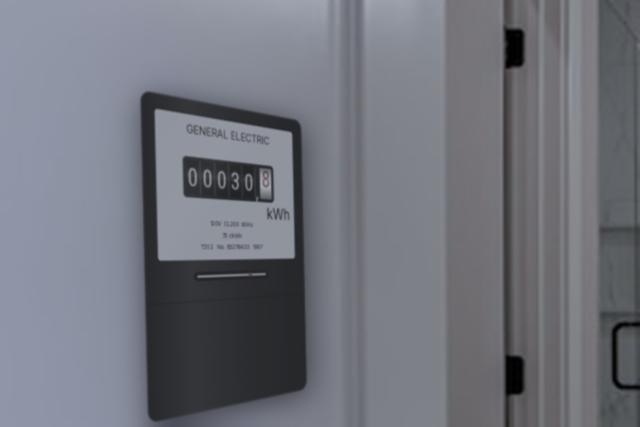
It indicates 30.8 kWh
